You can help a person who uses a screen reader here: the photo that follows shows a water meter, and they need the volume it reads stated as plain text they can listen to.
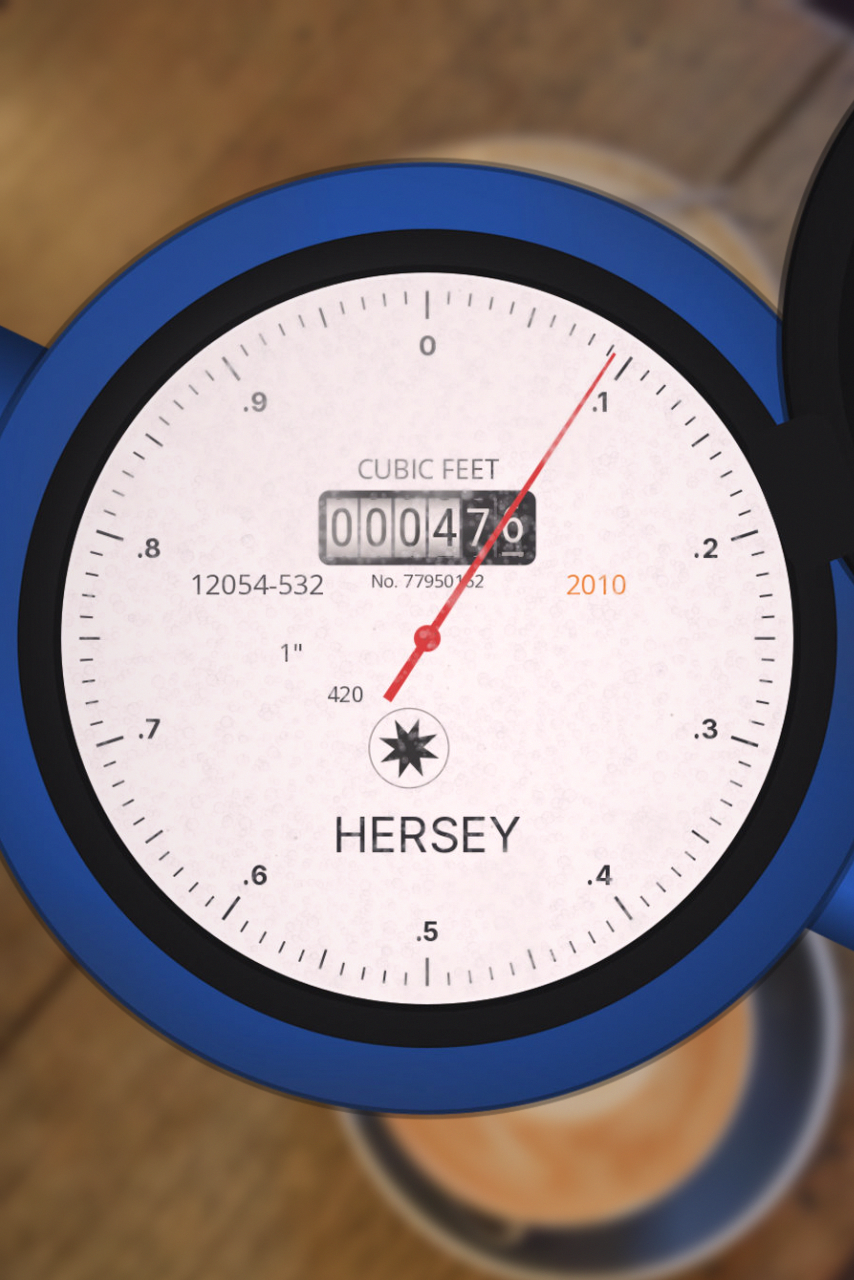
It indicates 476.09 ft³
